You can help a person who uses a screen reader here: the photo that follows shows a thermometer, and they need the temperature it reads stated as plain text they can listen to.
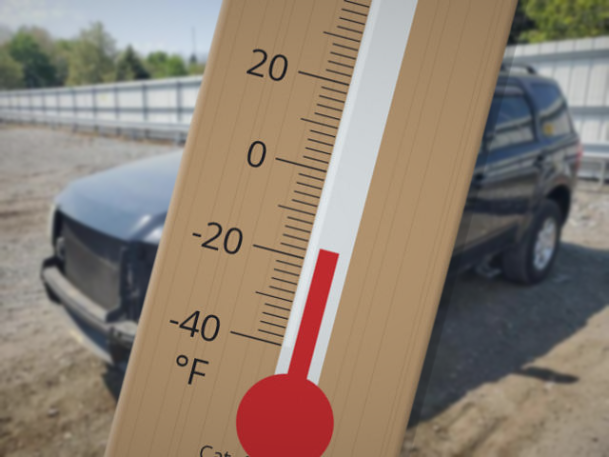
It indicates -17 °F
